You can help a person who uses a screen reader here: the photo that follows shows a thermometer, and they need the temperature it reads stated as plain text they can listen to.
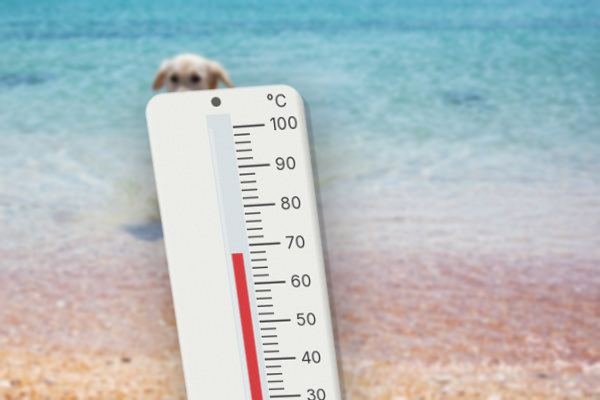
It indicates 68 °C
